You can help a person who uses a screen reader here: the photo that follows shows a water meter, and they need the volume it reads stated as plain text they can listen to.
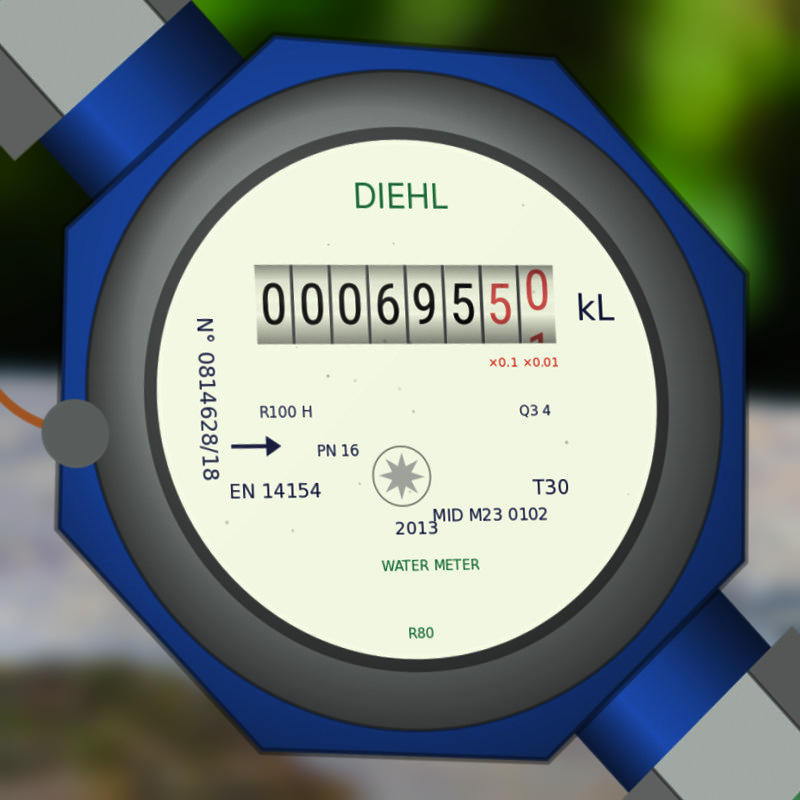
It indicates 695.50 kL
